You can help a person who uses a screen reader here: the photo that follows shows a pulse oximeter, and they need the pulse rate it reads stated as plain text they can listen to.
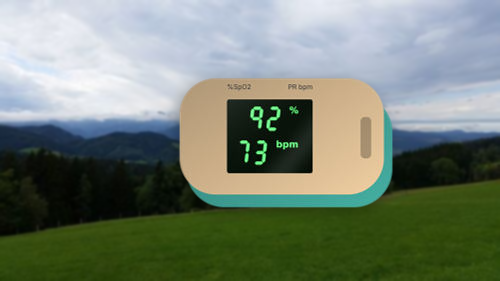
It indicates 73 bpm
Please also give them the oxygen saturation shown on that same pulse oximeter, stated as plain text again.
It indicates 92 %
